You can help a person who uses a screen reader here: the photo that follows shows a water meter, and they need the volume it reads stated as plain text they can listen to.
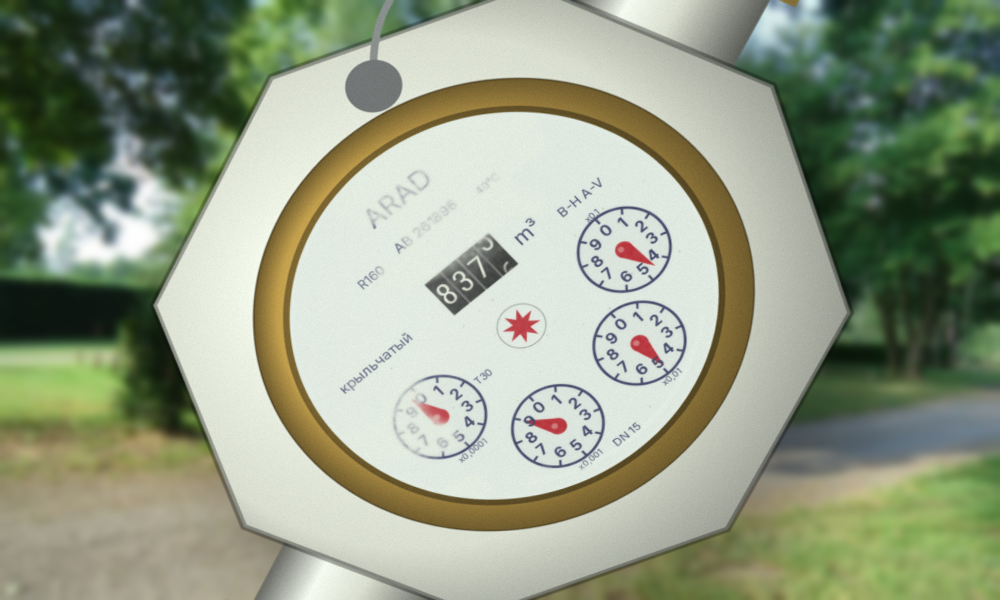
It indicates 8375.4489 m³
